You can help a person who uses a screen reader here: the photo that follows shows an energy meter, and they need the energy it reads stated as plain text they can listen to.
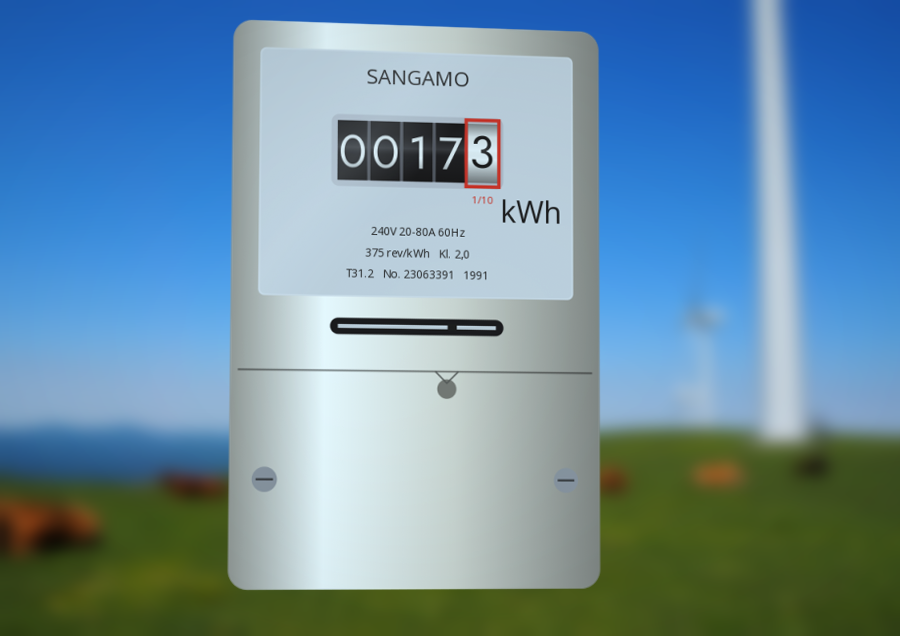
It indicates 17.3 kWh
